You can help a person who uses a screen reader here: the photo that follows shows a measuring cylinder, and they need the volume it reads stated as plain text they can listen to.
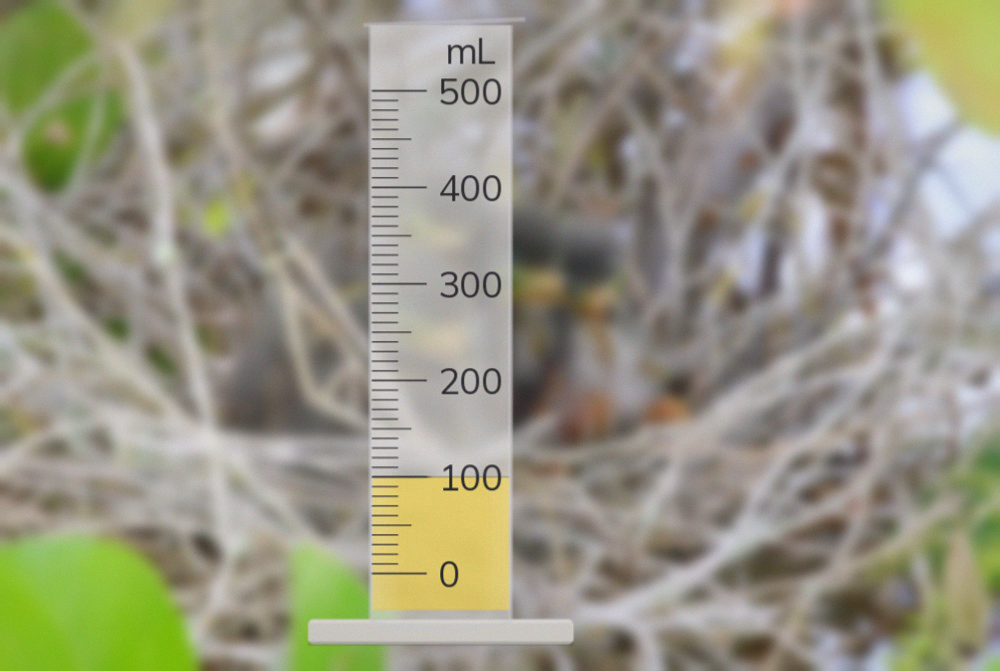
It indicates 100 mL
